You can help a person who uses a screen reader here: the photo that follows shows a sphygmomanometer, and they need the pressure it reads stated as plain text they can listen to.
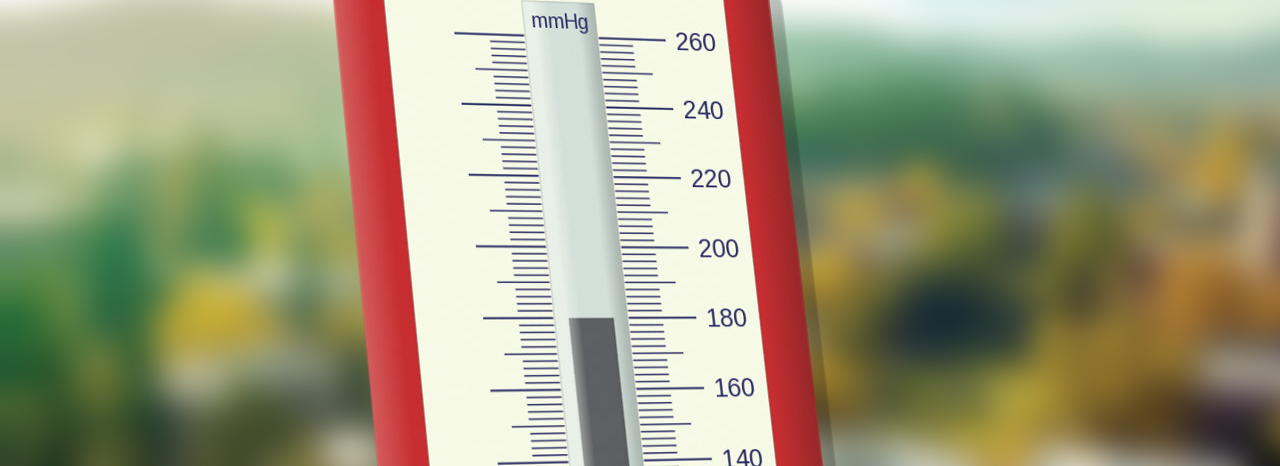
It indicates 180 mmHg
